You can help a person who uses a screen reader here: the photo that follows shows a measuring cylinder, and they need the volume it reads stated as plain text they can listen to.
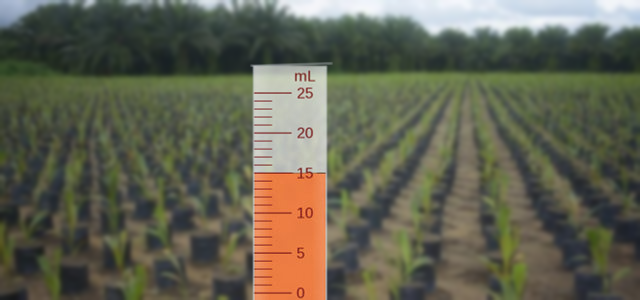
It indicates 15 mL
